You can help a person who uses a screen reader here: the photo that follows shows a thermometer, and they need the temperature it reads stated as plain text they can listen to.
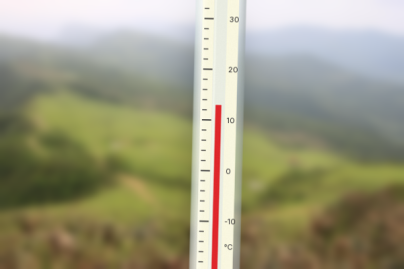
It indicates 13 °C
